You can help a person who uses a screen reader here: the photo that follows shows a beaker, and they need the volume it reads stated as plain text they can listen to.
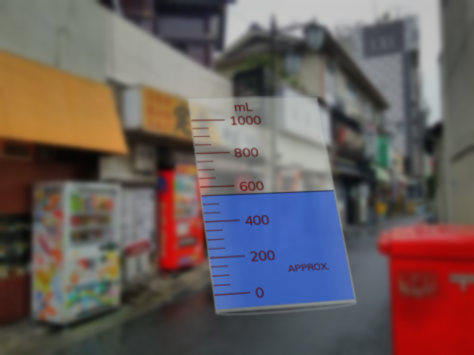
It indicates 550 mL
